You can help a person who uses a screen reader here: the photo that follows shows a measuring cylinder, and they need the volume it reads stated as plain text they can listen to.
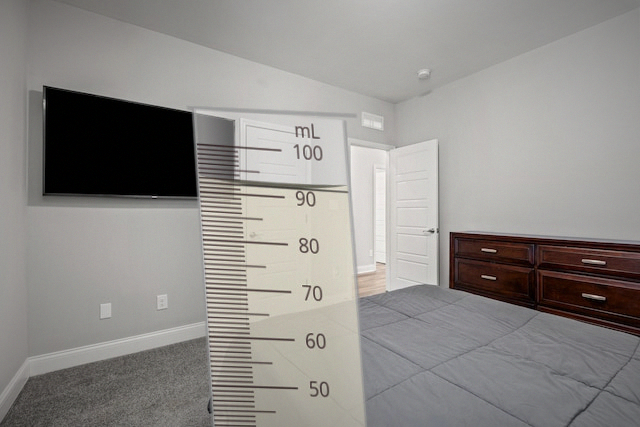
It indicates 92 mL
